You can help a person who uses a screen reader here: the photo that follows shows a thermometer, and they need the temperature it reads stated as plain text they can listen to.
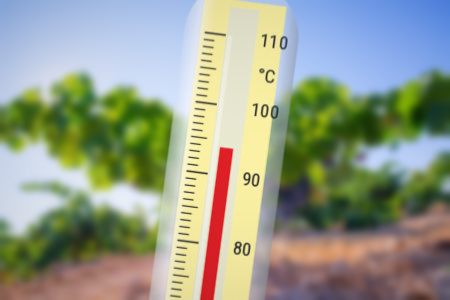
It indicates 94 °C
